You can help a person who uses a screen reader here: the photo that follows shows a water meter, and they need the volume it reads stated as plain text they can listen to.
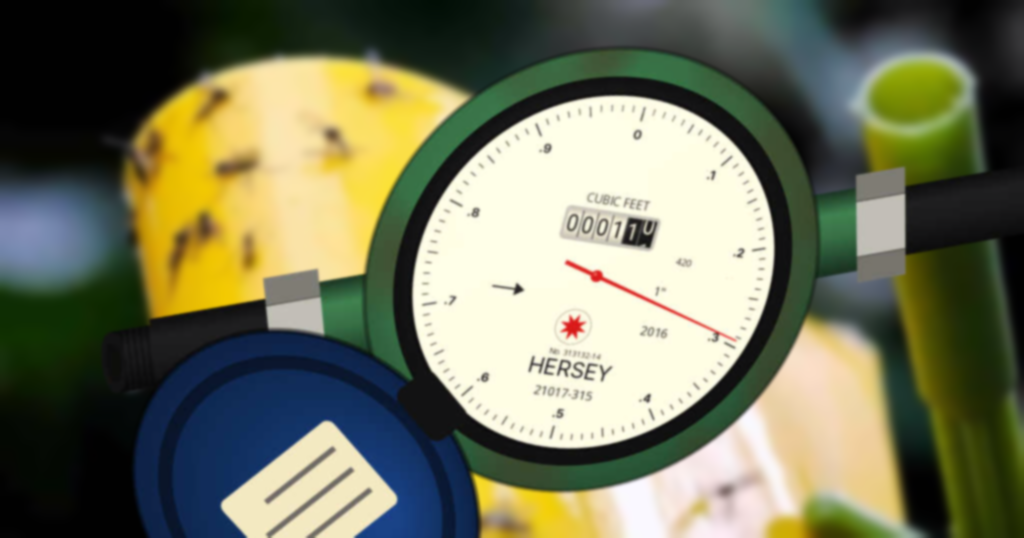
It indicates 110.29 ft³
